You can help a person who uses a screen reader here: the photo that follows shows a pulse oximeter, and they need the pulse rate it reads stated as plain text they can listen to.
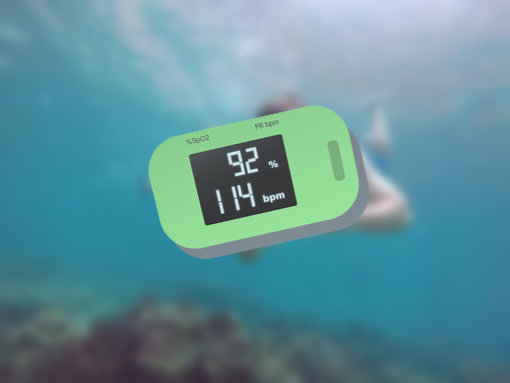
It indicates 114 bpm
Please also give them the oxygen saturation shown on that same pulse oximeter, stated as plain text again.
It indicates 92 %
